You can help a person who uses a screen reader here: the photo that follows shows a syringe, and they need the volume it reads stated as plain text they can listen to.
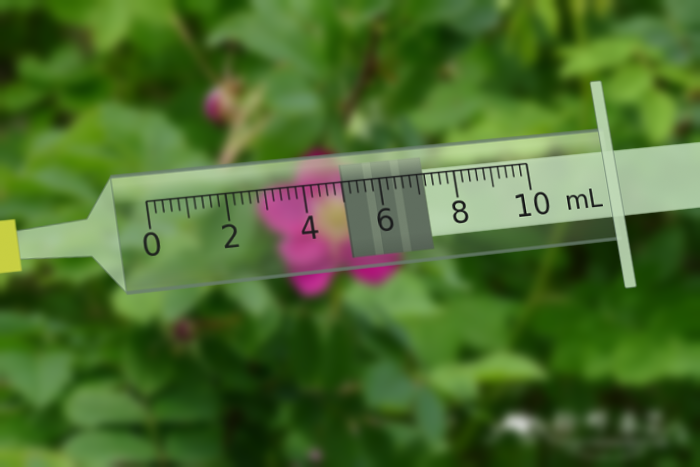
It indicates 5 mL
